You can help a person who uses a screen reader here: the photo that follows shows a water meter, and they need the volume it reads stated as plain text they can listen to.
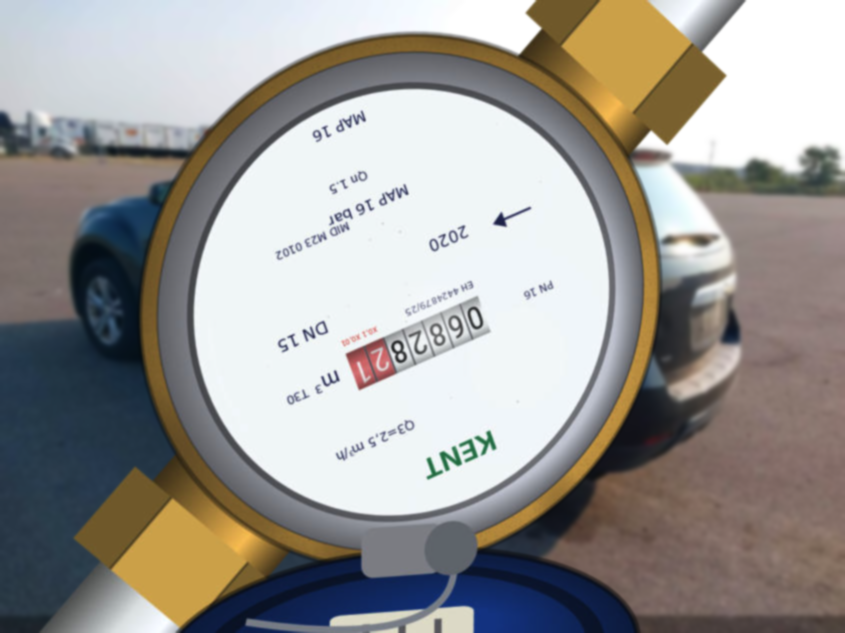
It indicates 6828.21 m³
